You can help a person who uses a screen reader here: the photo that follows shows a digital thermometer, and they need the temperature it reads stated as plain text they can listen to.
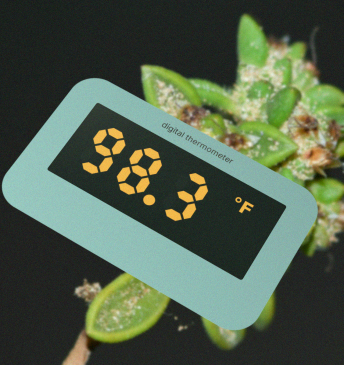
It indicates 98.3 °F
